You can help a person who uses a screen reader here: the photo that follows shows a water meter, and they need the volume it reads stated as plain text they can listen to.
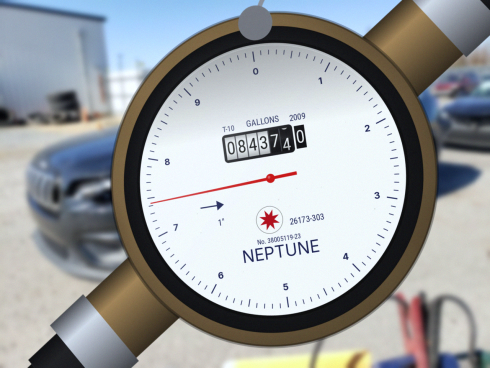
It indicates 843737.4 gal
